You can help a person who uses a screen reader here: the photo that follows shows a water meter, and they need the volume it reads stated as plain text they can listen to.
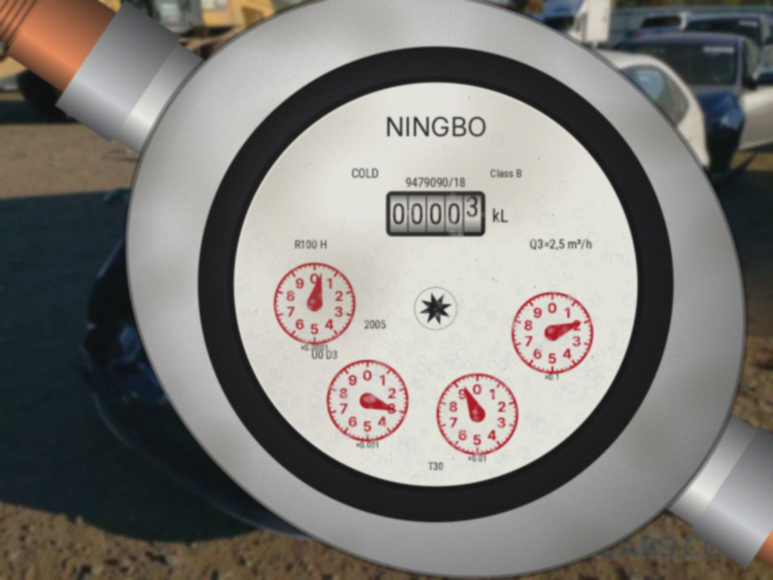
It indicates 3.1930 kL
